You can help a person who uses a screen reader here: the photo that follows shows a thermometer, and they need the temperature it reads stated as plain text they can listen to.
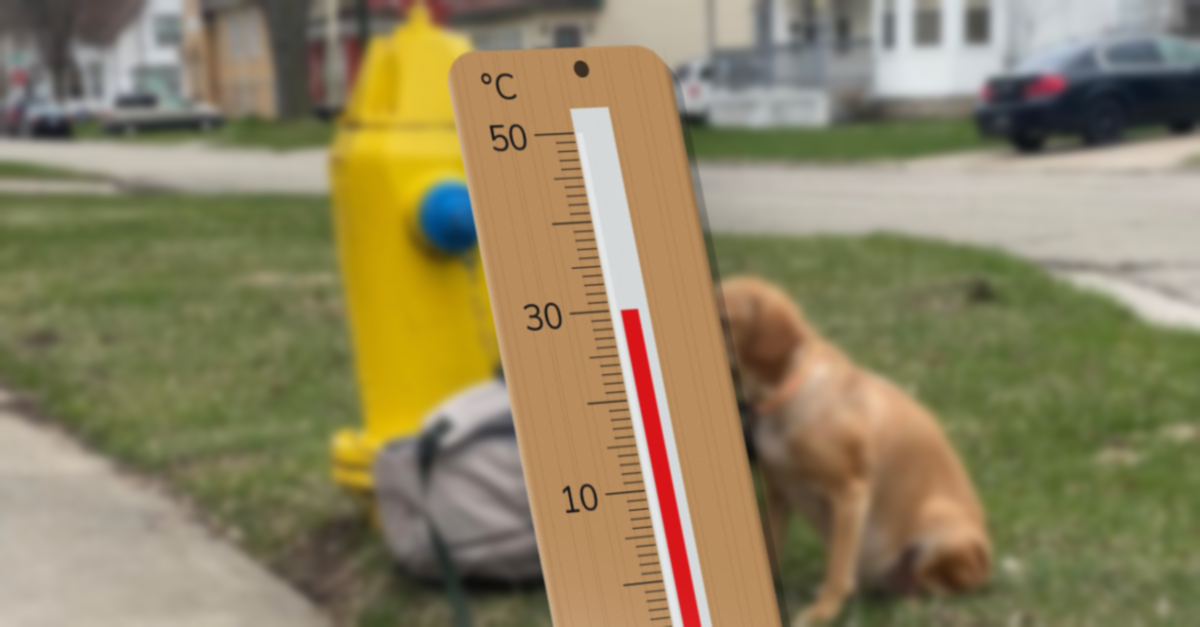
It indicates 30 °C
